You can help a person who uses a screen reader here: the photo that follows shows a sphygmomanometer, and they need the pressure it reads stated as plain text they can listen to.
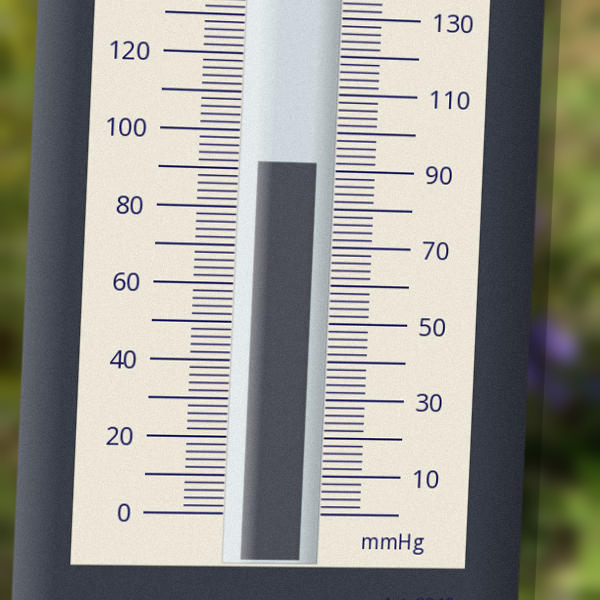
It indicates 92 mmHg
